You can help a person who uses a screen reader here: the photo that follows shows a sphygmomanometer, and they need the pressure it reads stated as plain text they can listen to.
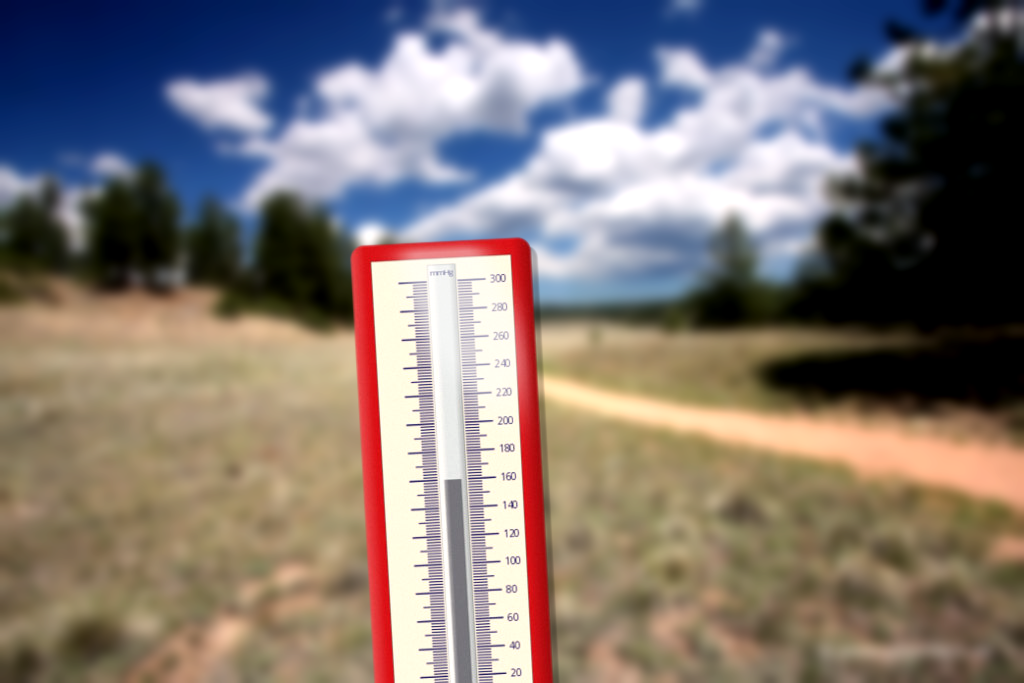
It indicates 160 mmHg
